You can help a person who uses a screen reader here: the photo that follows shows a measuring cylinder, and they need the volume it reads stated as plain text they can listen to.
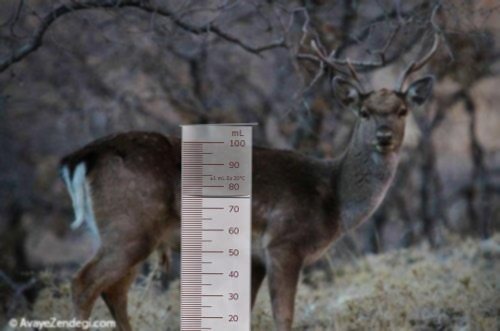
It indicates 75 mL
